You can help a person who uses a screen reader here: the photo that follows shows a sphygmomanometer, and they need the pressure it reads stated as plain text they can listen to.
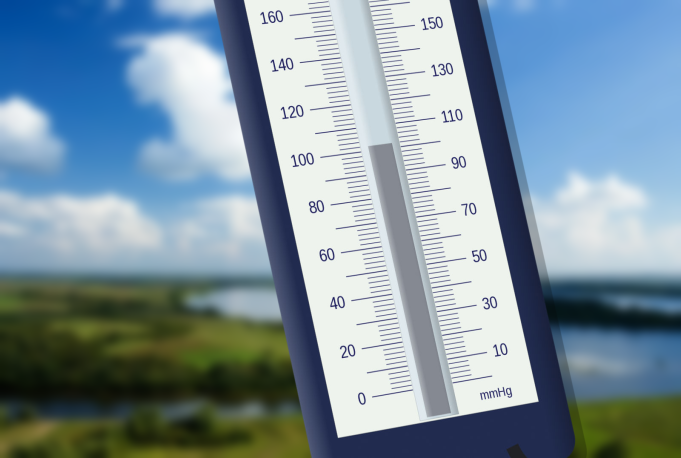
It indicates 102 mmHg
